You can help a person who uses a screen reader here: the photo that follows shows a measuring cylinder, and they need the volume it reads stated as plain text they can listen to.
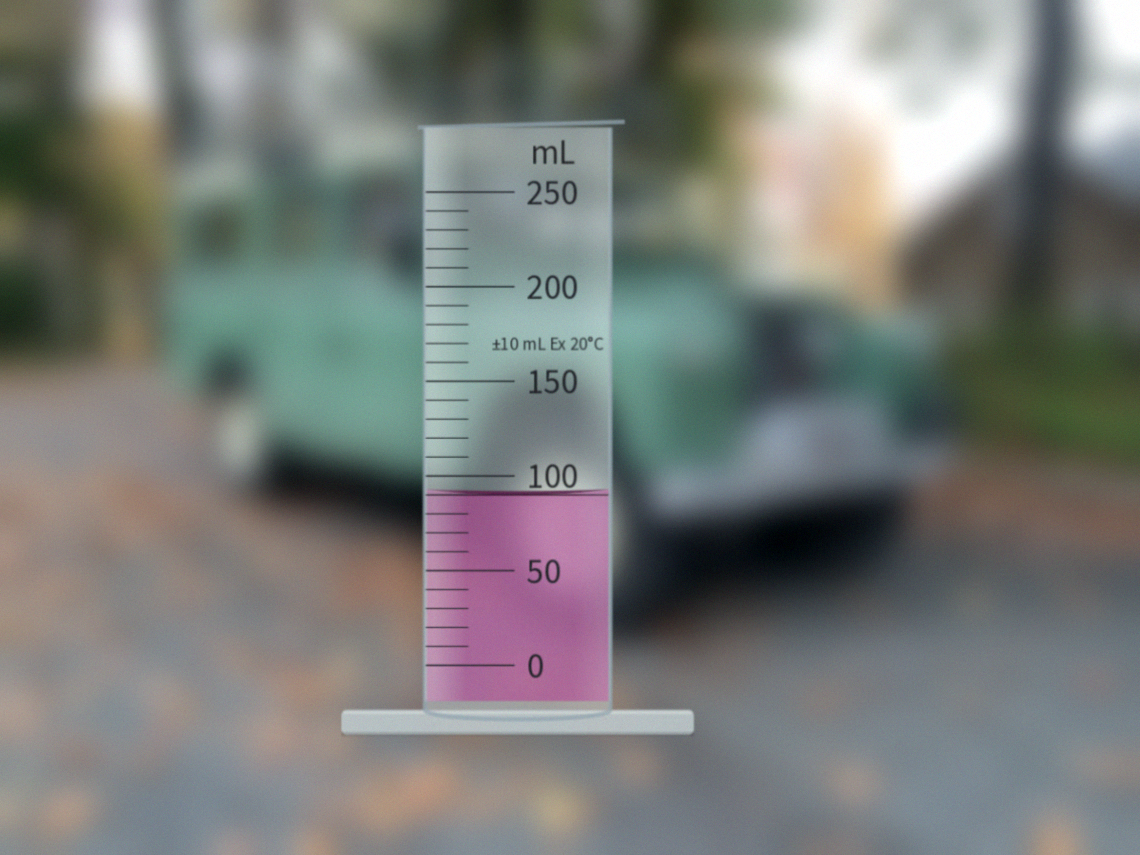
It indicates 90 mL
